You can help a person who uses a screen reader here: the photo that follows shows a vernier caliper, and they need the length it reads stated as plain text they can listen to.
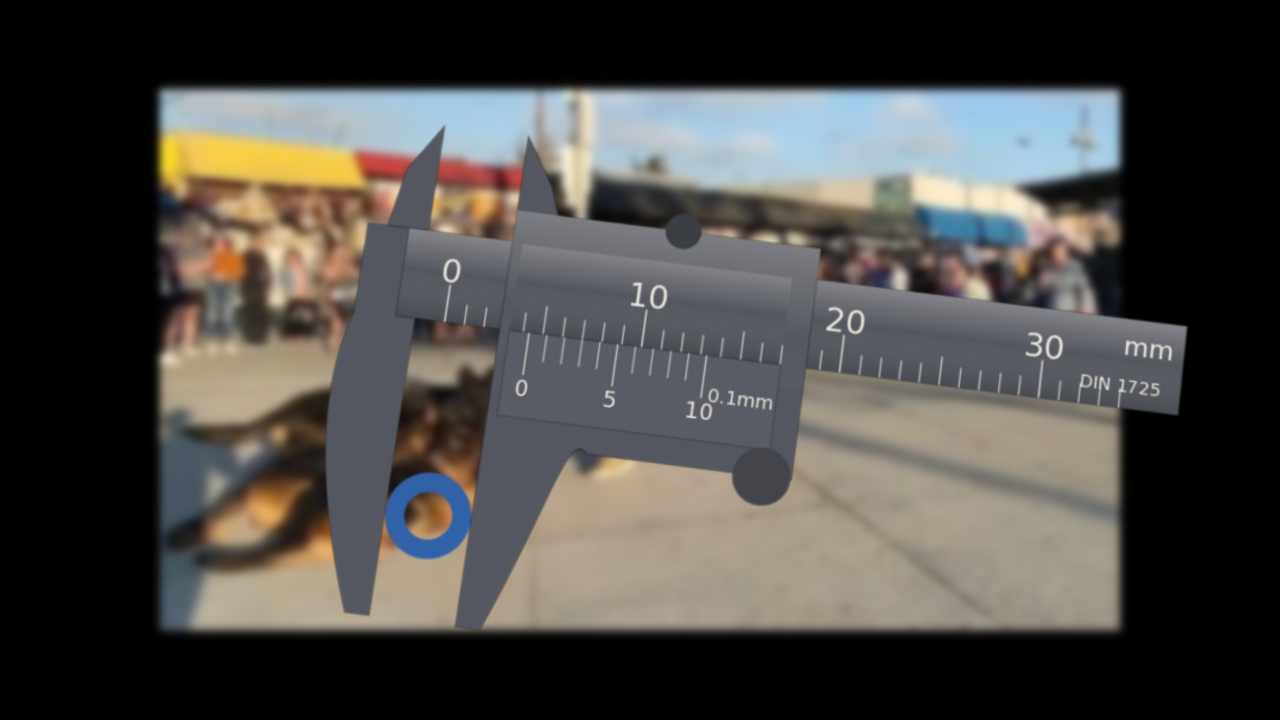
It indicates 4.3 mm
